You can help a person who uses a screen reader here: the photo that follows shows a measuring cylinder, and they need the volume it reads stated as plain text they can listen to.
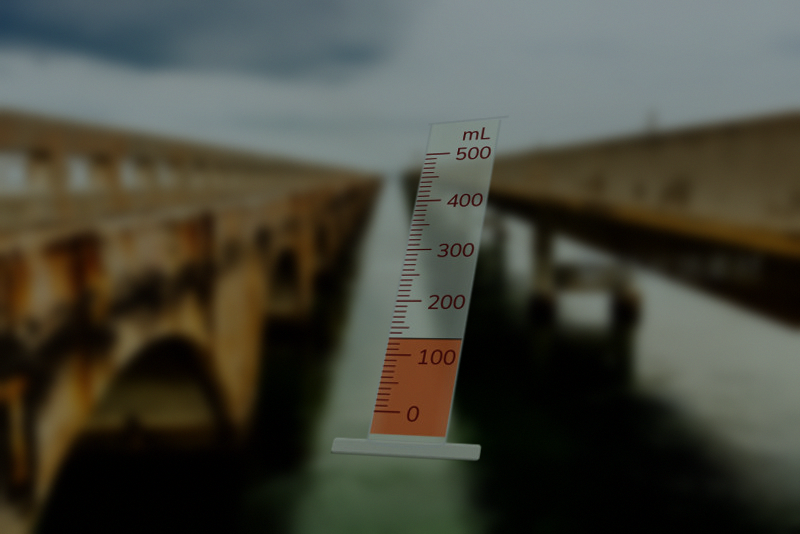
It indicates 130 mL
